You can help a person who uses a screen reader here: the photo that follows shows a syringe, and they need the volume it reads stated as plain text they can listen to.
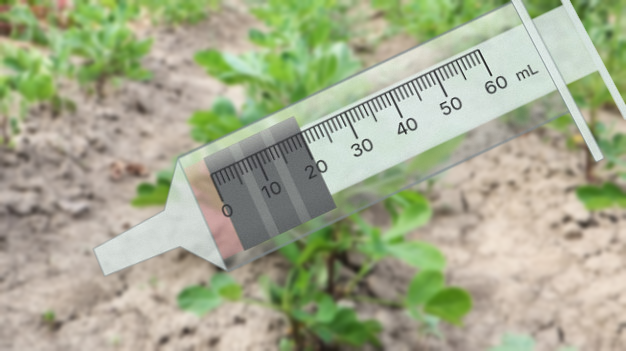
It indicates 0 mL
